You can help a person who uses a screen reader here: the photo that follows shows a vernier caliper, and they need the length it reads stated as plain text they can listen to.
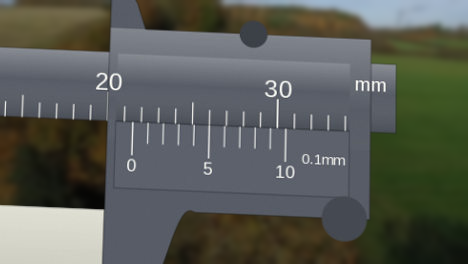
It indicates 21.5 mm
